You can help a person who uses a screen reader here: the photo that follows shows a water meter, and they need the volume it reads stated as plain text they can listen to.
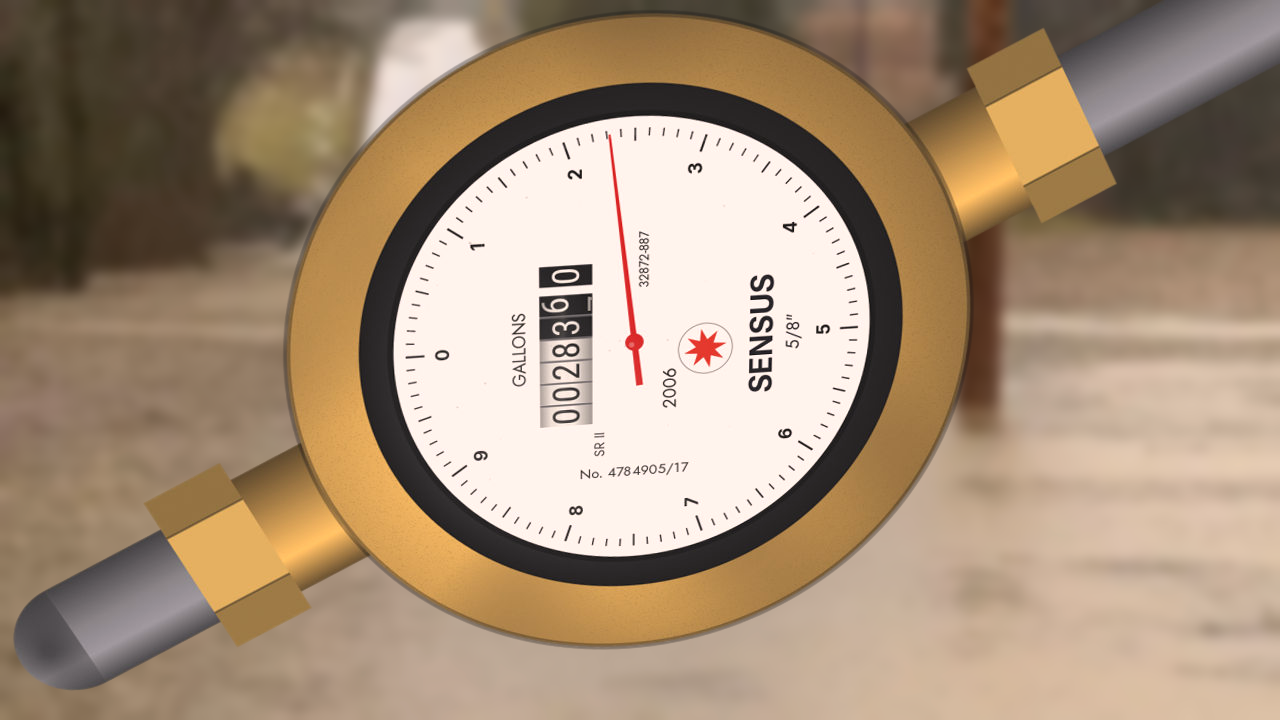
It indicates 28362.3 gal
